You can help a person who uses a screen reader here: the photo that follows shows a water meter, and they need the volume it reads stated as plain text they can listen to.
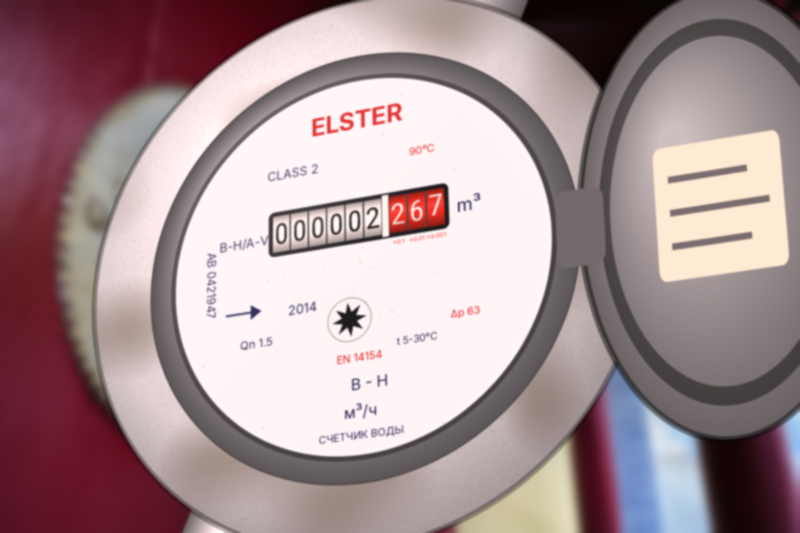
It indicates 2.267 m³
